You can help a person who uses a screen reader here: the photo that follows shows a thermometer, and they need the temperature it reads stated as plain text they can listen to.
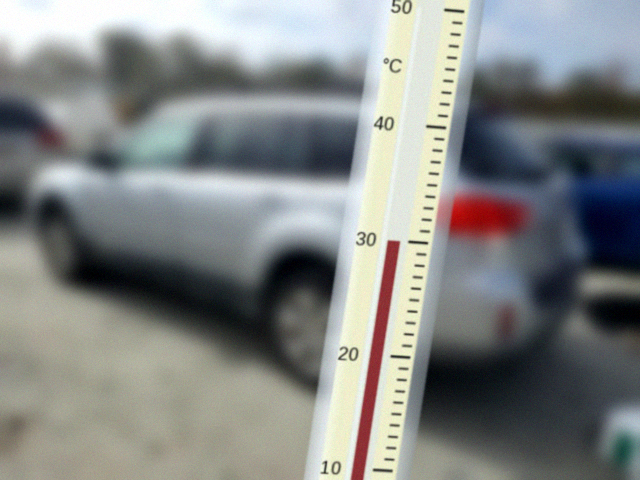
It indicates 30 °C
